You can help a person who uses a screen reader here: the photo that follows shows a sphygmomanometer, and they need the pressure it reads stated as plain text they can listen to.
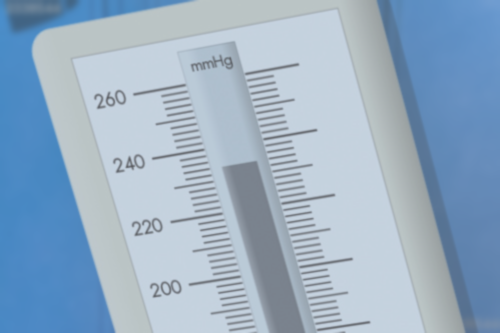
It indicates 234 mmHg
